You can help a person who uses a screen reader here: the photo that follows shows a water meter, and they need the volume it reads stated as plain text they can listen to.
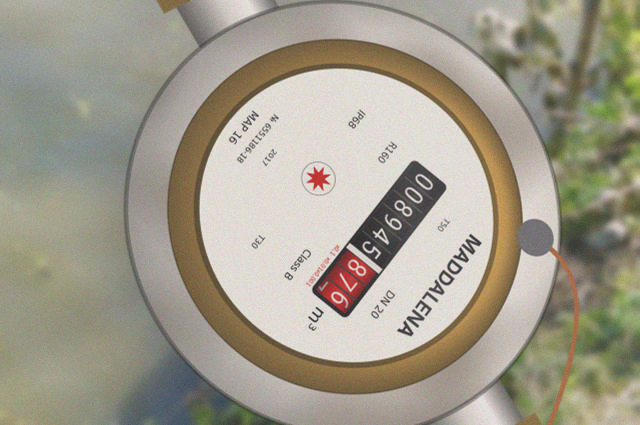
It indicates 8945.876 m³
